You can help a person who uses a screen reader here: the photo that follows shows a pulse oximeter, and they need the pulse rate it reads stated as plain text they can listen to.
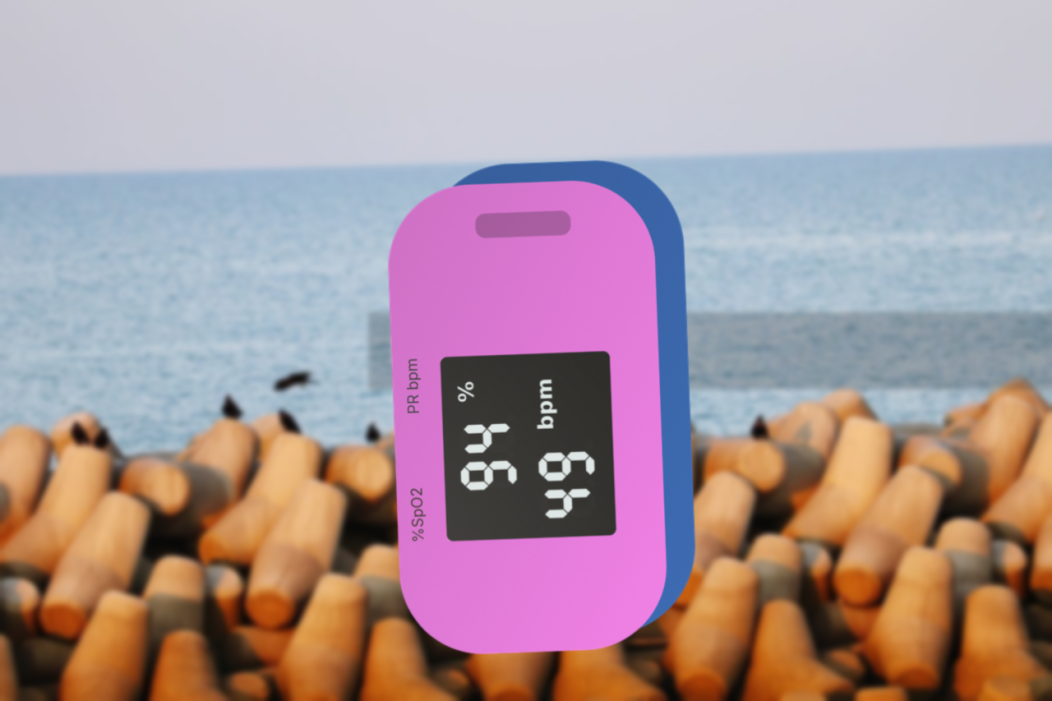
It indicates 49 bpm
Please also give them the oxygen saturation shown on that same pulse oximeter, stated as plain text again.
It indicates 94 %
